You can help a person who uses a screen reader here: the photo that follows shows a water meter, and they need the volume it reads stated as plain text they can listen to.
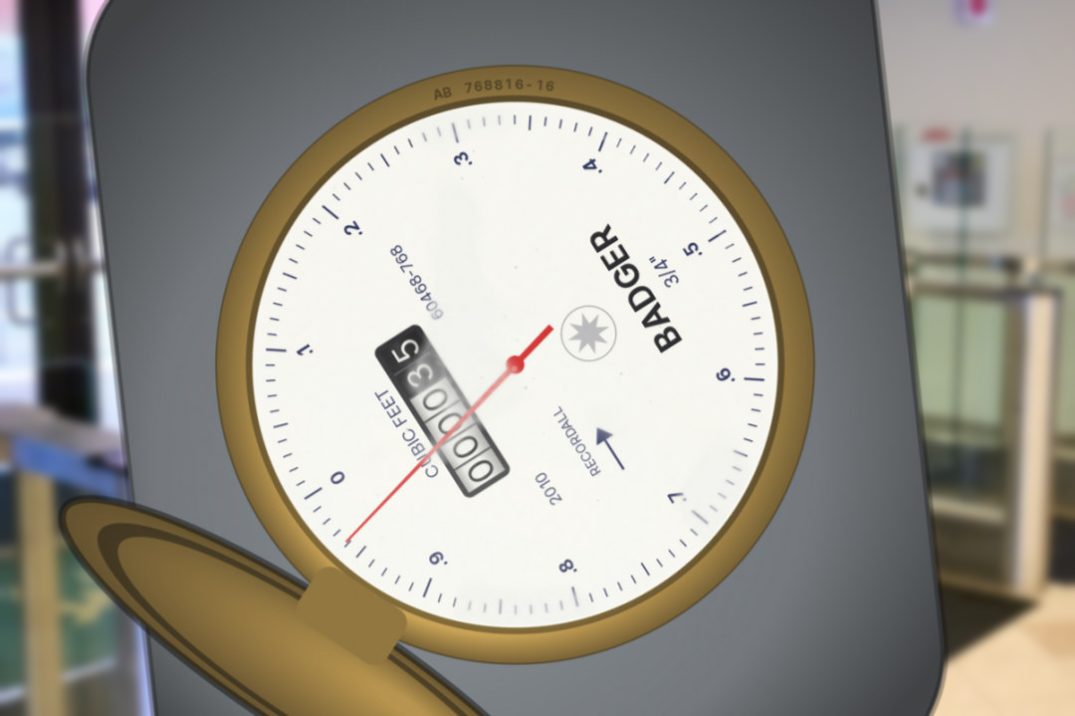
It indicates 34.96 ft³
